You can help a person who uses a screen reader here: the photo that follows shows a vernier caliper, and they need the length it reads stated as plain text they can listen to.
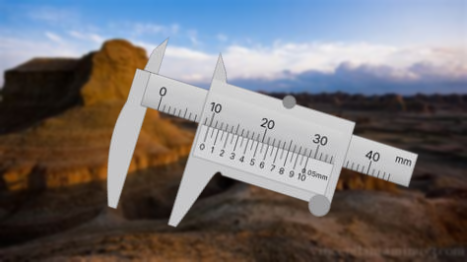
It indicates 9.8 mm
